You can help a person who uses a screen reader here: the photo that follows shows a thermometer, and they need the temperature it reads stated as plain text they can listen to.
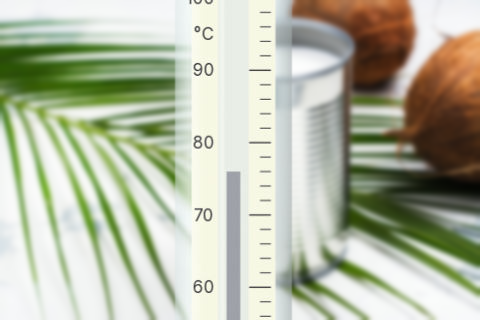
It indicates 76 °C
